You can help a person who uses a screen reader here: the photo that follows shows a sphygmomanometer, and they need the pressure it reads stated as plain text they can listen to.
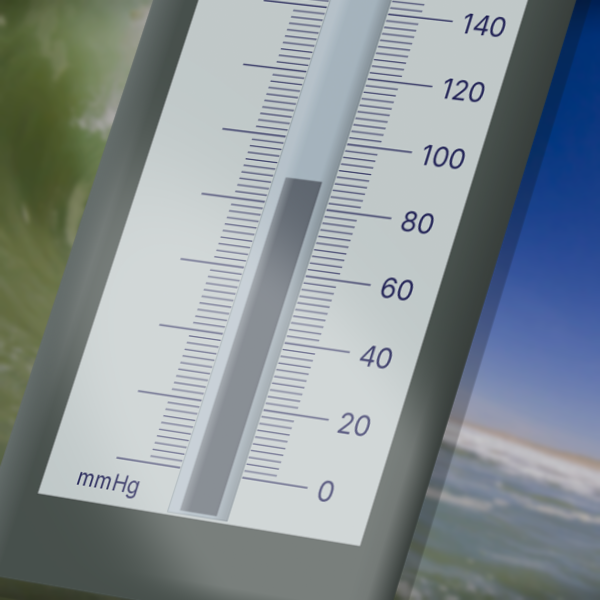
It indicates 88 mmHg
